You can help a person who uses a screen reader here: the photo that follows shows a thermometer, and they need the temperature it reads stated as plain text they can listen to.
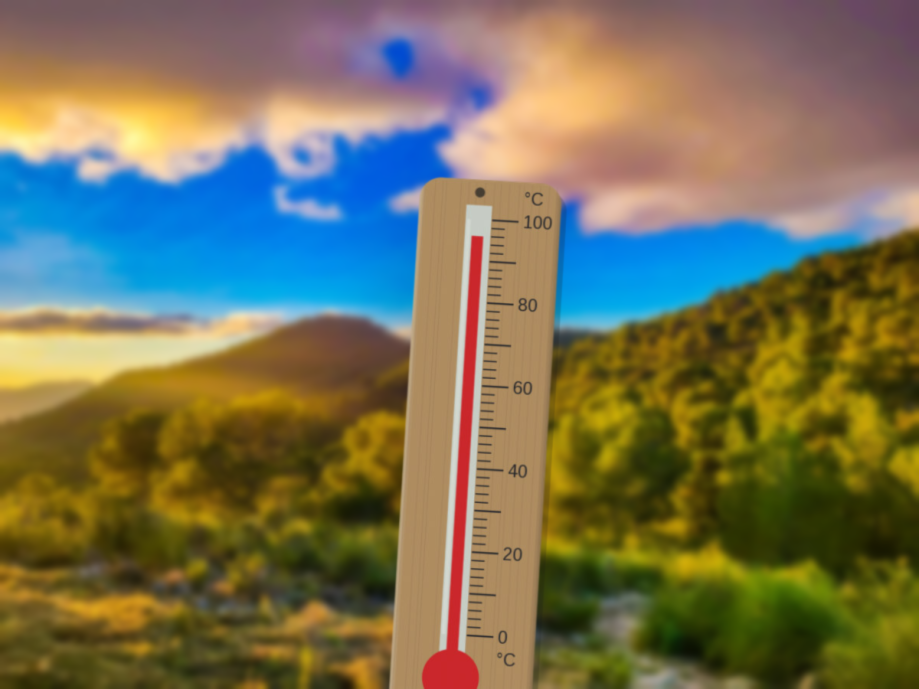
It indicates 96 °C
